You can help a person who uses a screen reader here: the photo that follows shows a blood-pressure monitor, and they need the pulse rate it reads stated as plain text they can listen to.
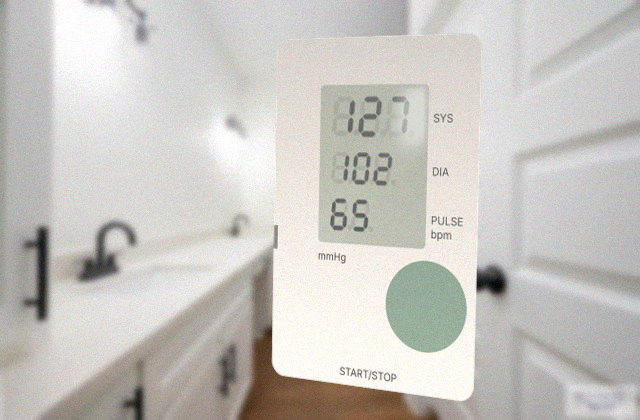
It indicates 65 bpm
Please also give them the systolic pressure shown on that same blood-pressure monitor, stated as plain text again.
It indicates 127 mmHg
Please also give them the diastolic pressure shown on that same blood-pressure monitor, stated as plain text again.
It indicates 102 mmHg
